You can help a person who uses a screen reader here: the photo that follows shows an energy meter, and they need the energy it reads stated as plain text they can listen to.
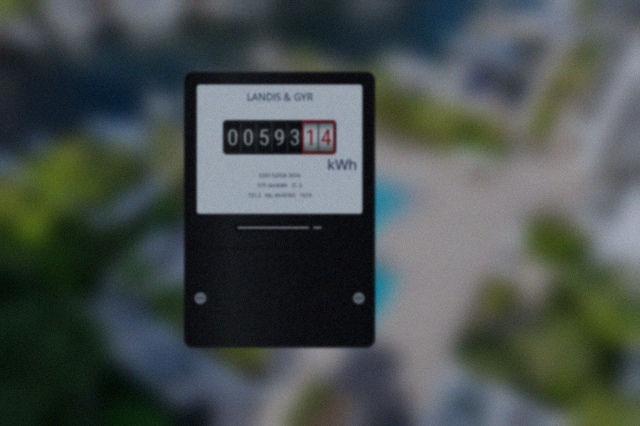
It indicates 593.14 kWh
